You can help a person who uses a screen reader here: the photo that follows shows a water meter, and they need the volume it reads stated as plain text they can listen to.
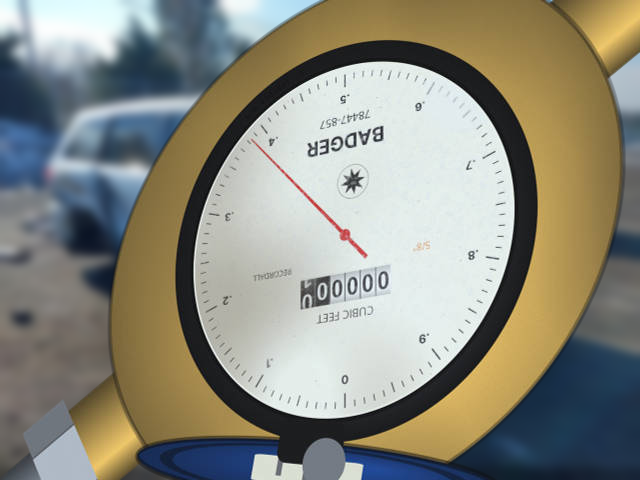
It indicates 0.38 ft³
